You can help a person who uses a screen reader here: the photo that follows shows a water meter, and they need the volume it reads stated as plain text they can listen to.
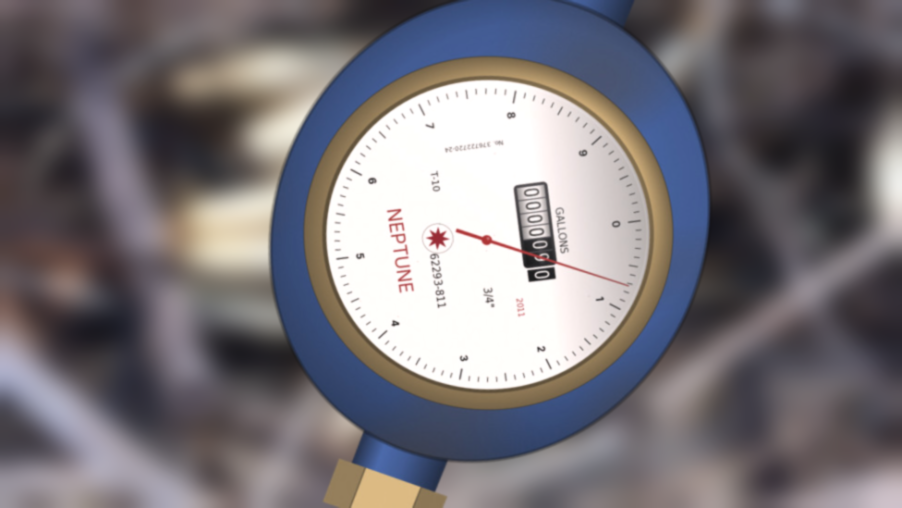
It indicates 90.7 gal
